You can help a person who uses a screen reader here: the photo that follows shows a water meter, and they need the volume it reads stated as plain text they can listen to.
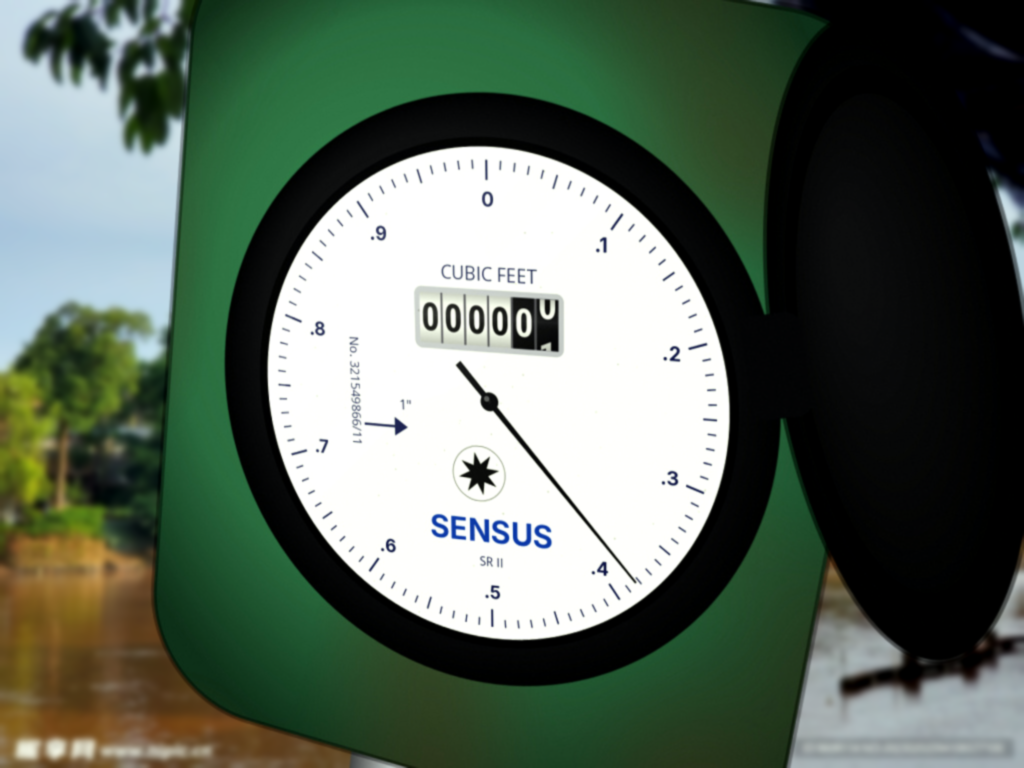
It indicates 0.38 ft³
